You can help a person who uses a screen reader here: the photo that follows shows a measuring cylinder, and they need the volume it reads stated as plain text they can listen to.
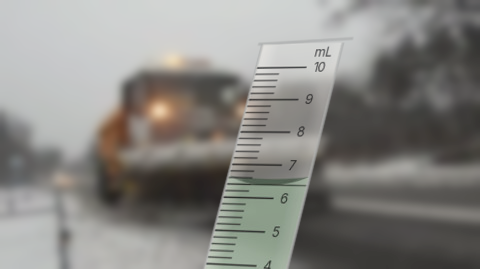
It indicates 6.4 mL
